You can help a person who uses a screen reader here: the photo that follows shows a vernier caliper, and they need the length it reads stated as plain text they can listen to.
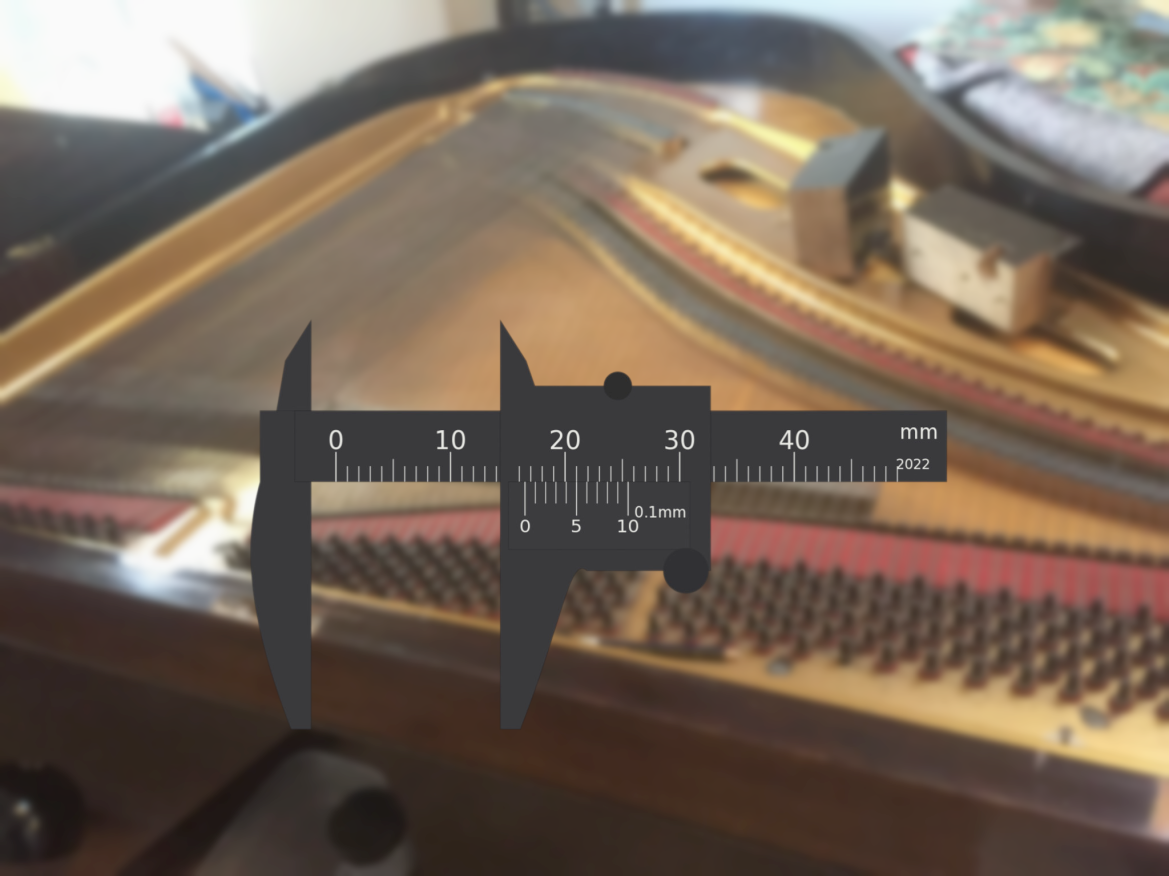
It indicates 16.5 mm
